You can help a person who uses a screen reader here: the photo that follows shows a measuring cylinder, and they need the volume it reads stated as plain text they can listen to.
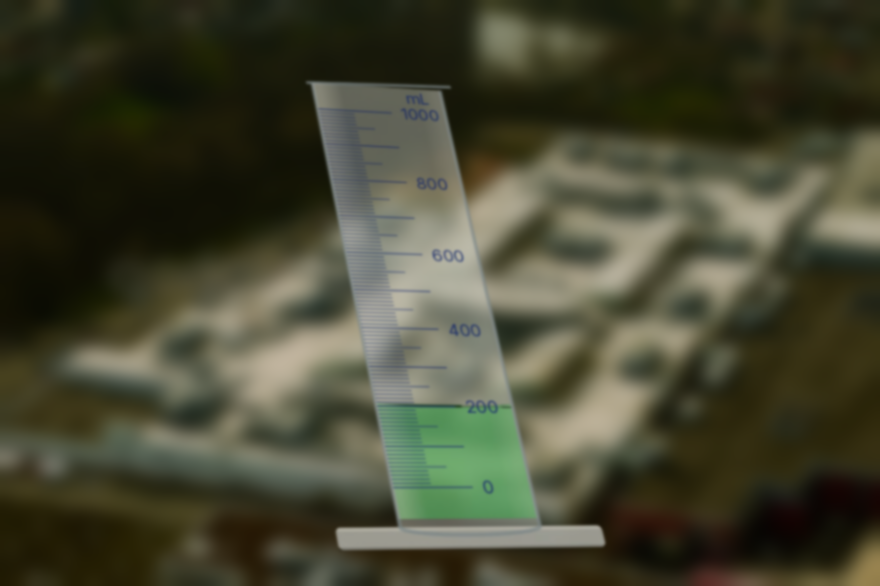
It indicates 200 mL
